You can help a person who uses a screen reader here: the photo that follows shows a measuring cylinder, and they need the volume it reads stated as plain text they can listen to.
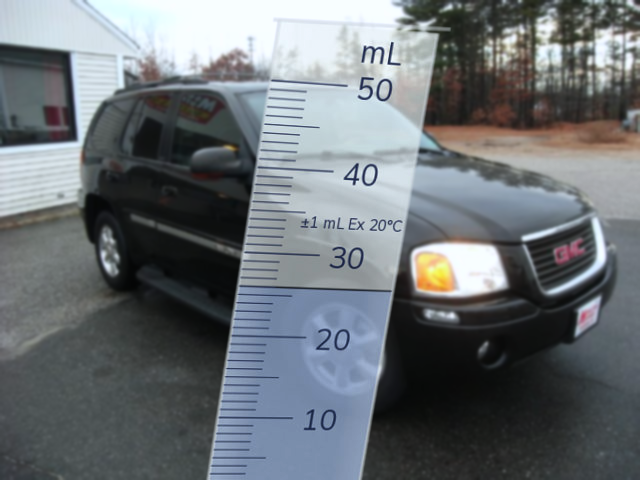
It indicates 26 mL
